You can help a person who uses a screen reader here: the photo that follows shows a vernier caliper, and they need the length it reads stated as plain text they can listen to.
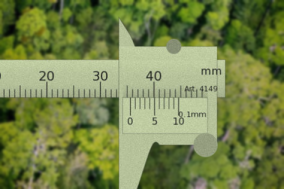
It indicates 35.6 mm
